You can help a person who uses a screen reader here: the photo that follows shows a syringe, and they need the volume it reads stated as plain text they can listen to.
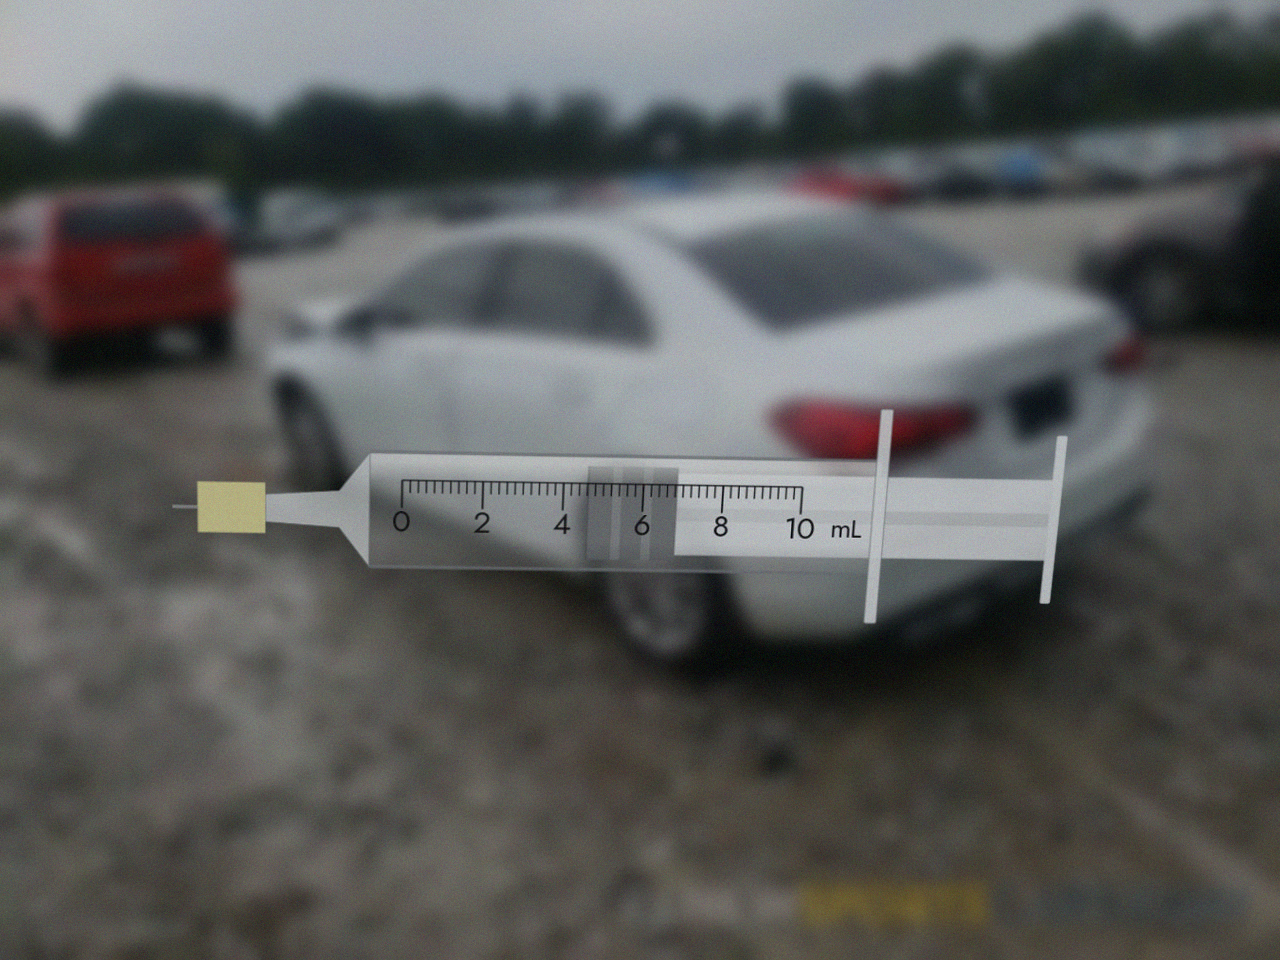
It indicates 4.6 mL
